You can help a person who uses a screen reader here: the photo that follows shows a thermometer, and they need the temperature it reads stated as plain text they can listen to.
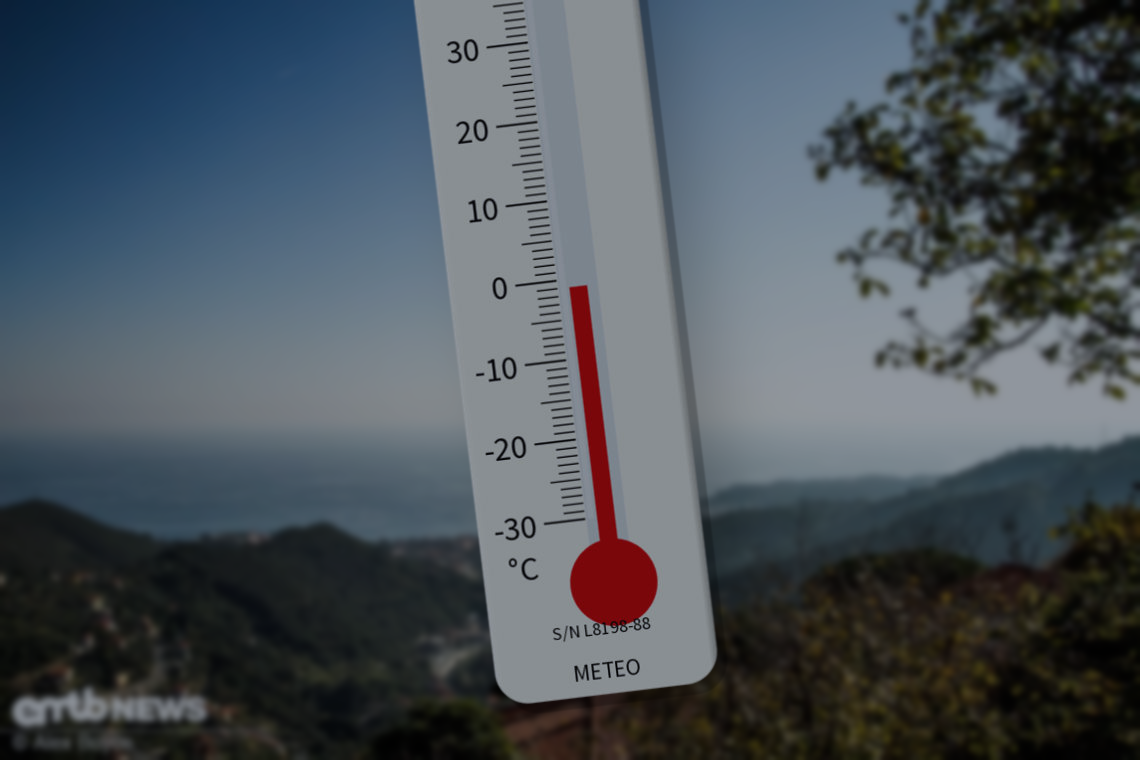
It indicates -1 °C
